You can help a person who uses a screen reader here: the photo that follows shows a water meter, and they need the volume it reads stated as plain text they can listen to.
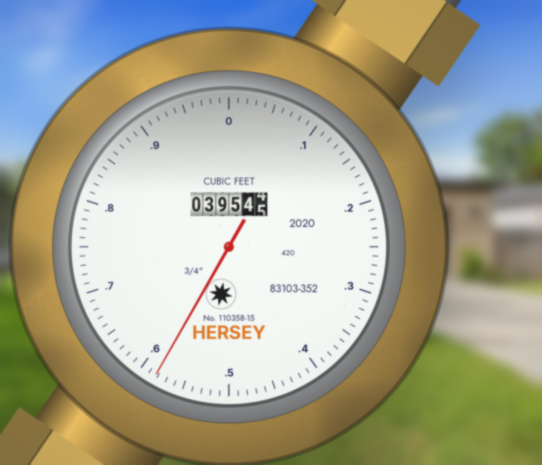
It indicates 39544.58 ft³
